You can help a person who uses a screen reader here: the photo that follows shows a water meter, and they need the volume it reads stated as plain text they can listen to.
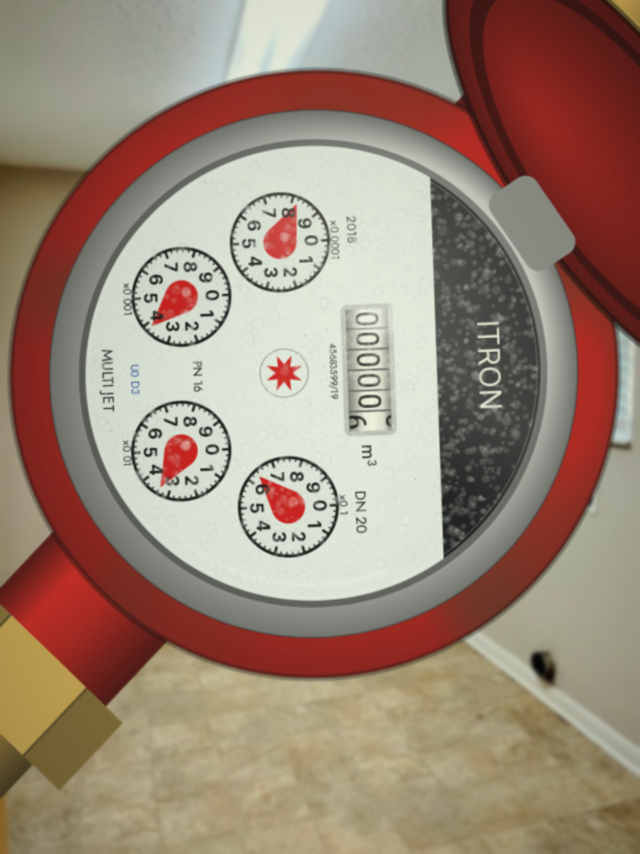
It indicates 5.6338 m³
